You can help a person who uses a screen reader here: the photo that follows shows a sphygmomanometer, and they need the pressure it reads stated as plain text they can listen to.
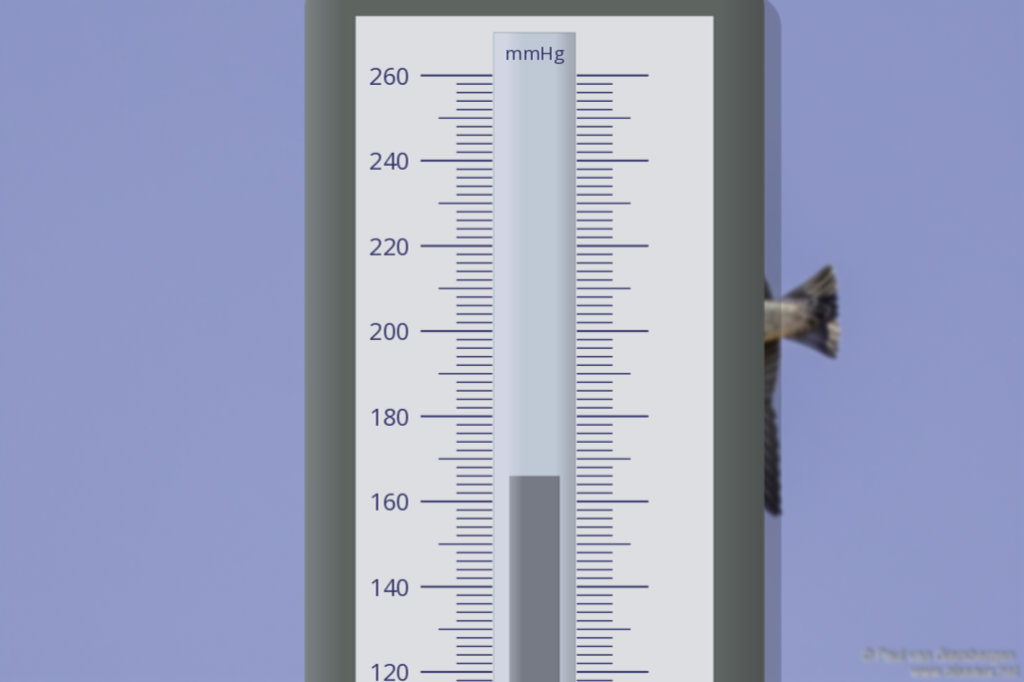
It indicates 166 mmHg
